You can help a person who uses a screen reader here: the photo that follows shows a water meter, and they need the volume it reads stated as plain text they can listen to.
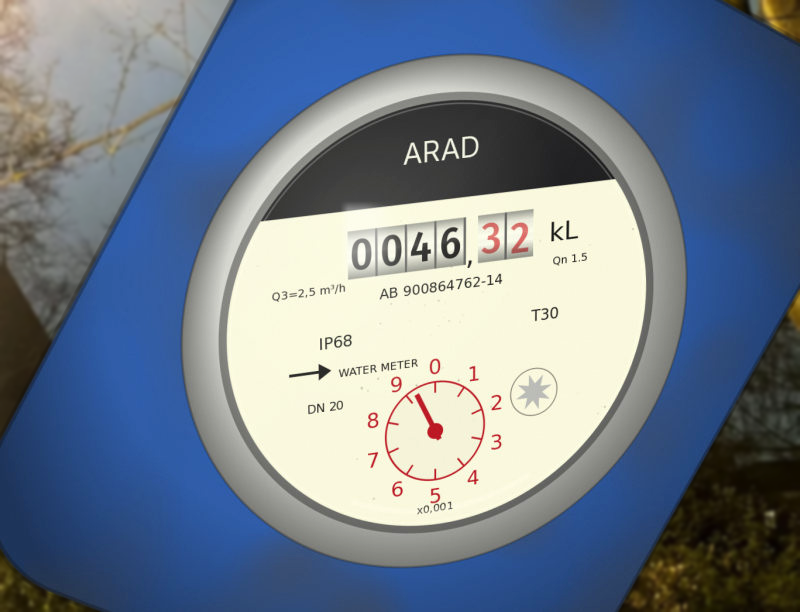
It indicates 46.319 kL
